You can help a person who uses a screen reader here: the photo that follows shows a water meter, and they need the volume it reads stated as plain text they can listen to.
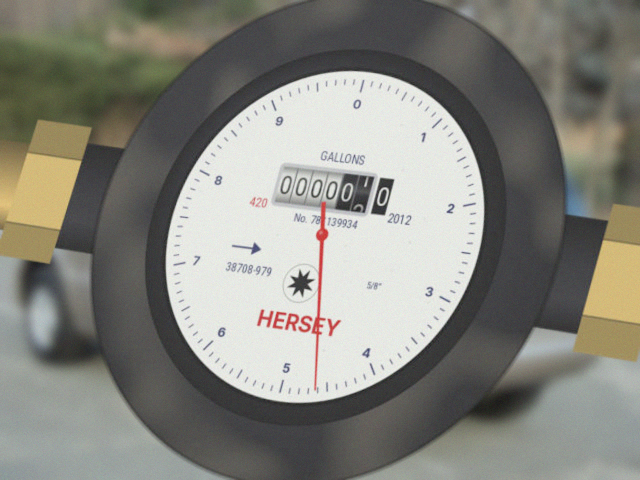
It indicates 14.6 gal
